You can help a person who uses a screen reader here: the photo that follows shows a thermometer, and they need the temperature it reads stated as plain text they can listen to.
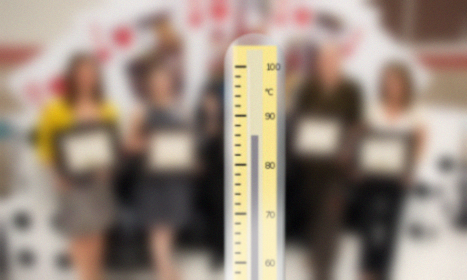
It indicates 86 °C
